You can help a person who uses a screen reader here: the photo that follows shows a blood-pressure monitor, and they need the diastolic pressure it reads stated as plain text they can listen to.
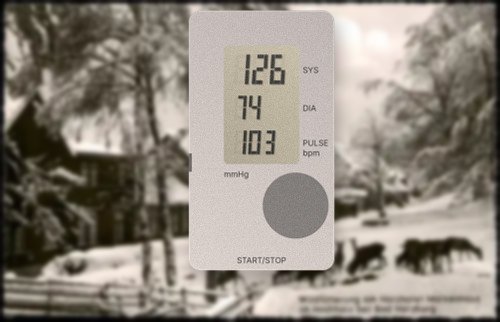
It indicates 74 mmHg
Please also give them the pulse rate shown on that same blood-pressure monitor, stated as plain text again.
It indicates 103 bpm
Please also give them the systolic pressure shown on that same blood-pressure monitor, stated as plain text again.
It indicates 126 mmHg
